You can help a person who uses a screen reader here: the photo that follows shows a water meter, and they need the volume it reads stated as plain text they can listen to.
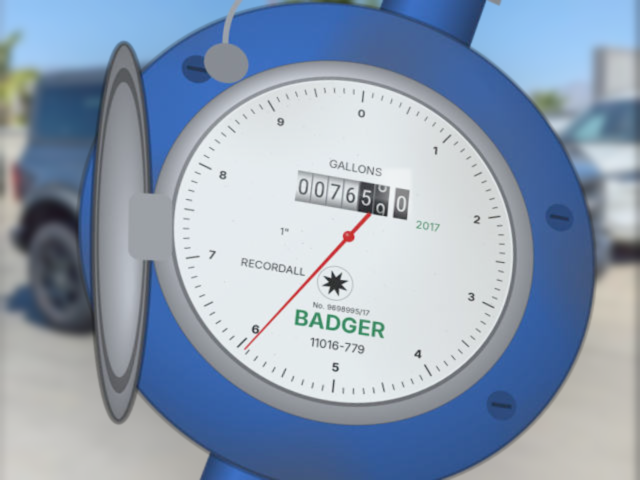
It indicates 76585.9 gal
